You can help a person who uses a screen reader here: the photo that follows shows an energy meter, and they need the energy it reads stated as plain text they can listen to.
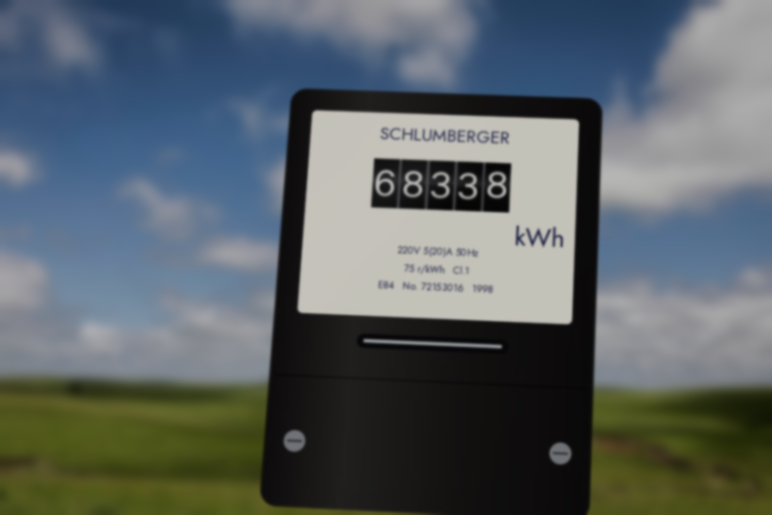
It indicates 68338 kWh
